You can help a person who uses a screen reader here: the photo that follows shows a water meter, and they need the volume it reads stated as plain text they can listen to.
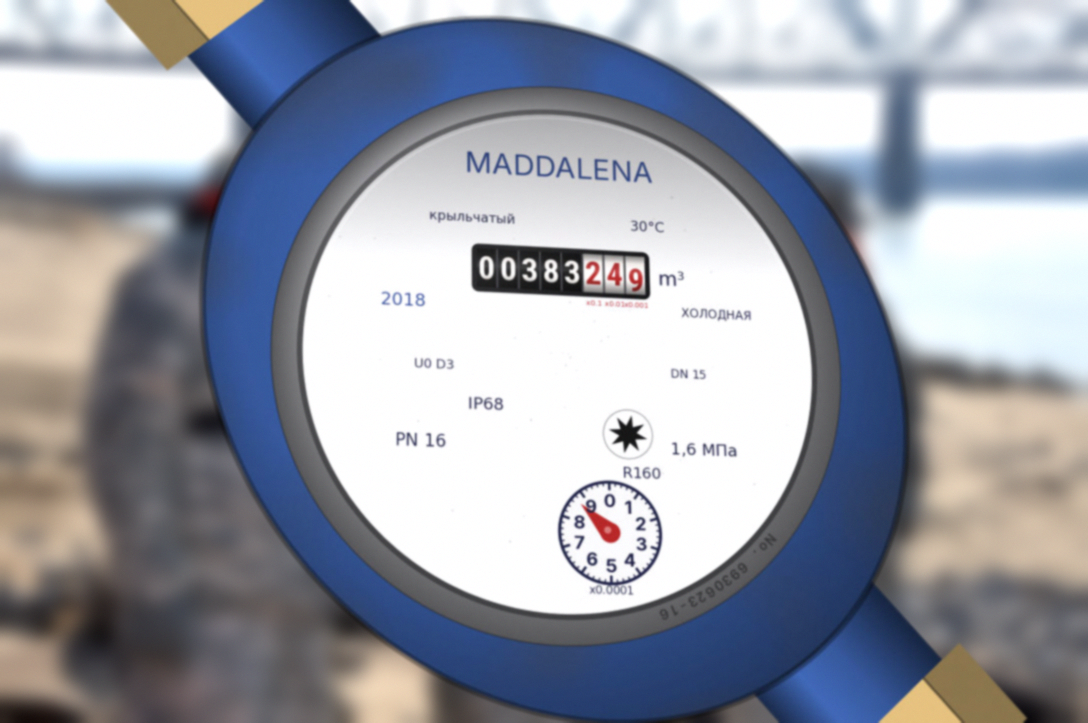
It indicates 383.2488 m³
